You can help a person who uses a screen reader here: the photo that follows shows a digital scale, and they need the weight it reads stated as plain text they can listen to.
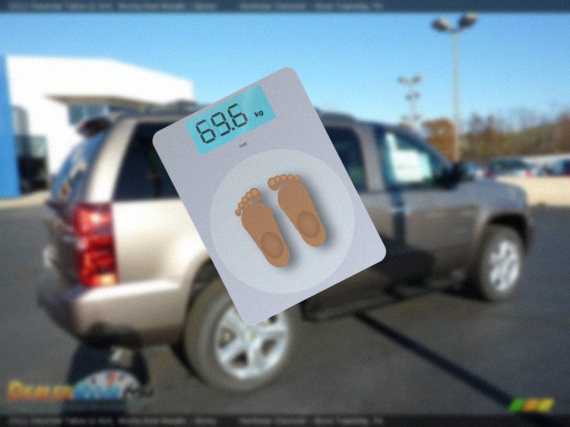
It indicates 69.6 kg
